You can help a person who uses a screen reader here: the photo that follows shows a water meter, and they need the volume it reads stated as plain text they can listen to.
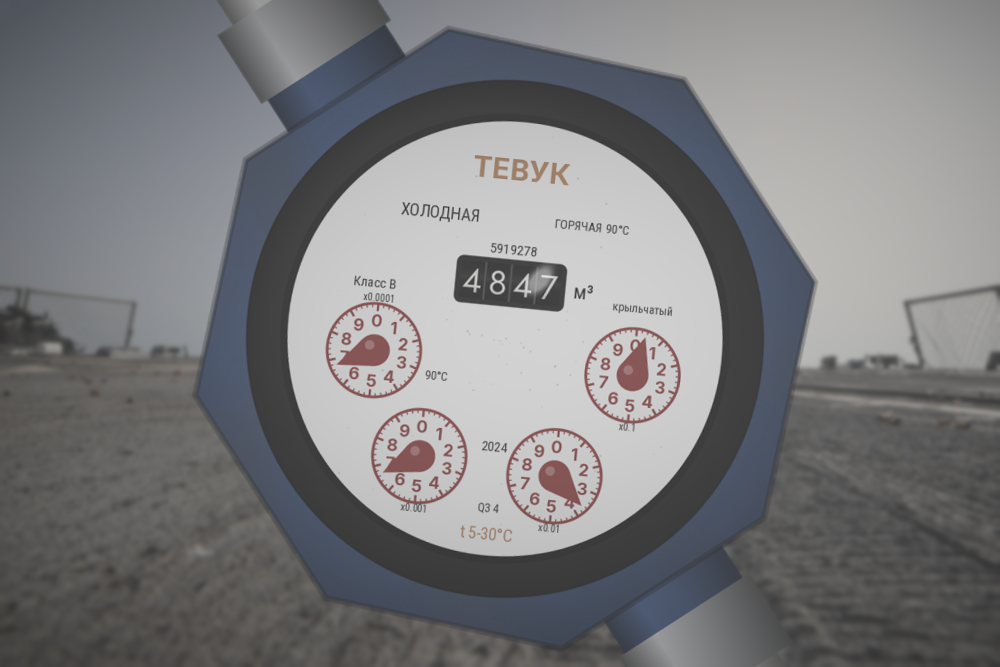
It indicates 4847.0366 m³
